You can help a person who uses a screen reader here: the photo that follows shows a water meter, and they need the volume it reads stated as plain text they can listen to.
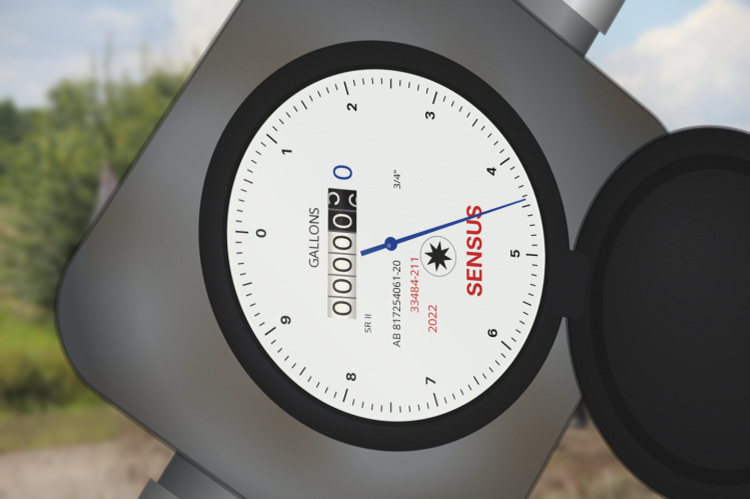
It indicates 54.4 gal
